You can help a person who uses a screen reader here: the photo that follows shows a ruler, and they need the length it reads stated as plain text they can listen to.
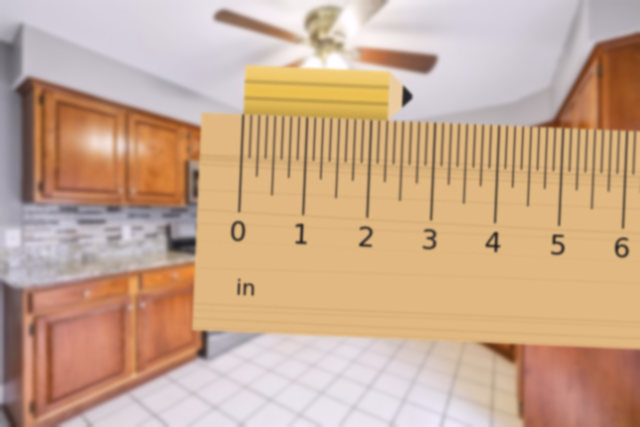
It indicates 2.625 in
